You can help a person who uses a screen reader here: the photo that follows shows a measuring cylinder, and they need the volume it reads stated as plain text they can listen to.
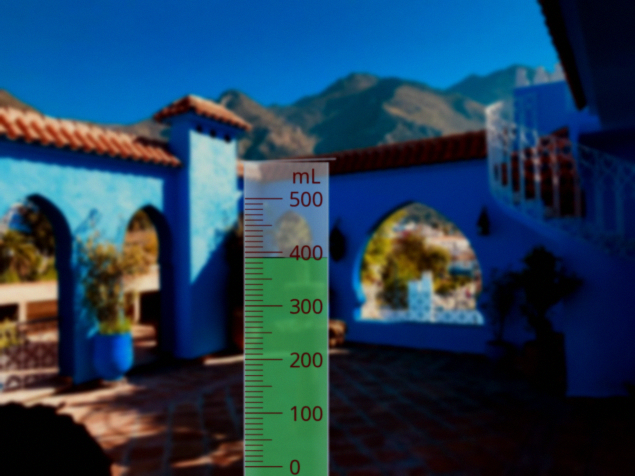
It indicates 390 mL
